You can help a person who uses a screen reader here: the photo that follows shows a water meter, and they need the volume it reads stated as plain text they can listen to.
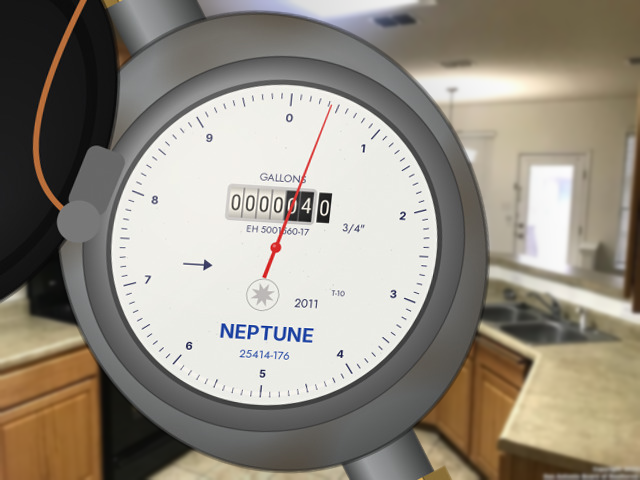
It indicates 40.4 gal
